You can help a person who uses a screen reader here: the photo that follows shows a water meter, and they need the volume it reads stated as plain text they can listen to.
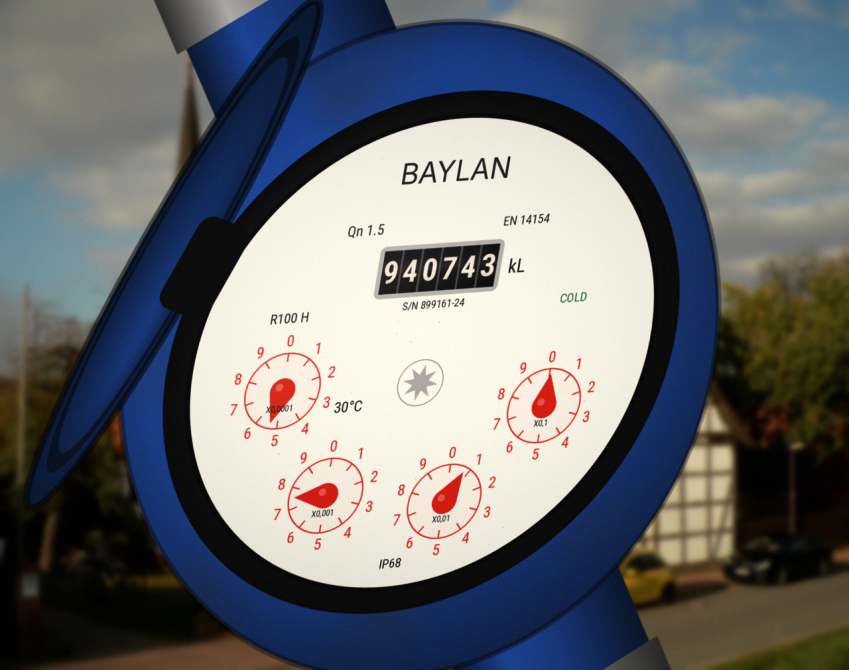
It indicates 940743.0075 kL
